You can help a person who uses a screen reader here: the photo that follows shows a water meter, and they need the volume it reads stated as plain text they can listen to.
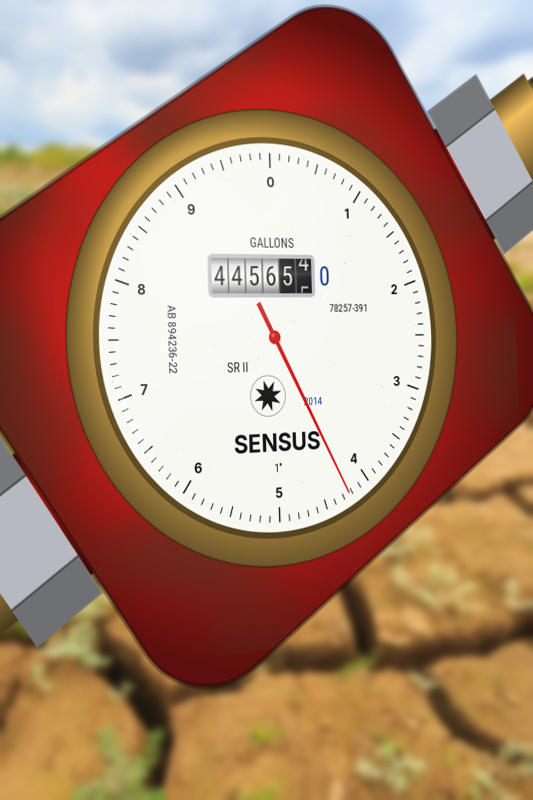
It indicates 4456544.2 gal
